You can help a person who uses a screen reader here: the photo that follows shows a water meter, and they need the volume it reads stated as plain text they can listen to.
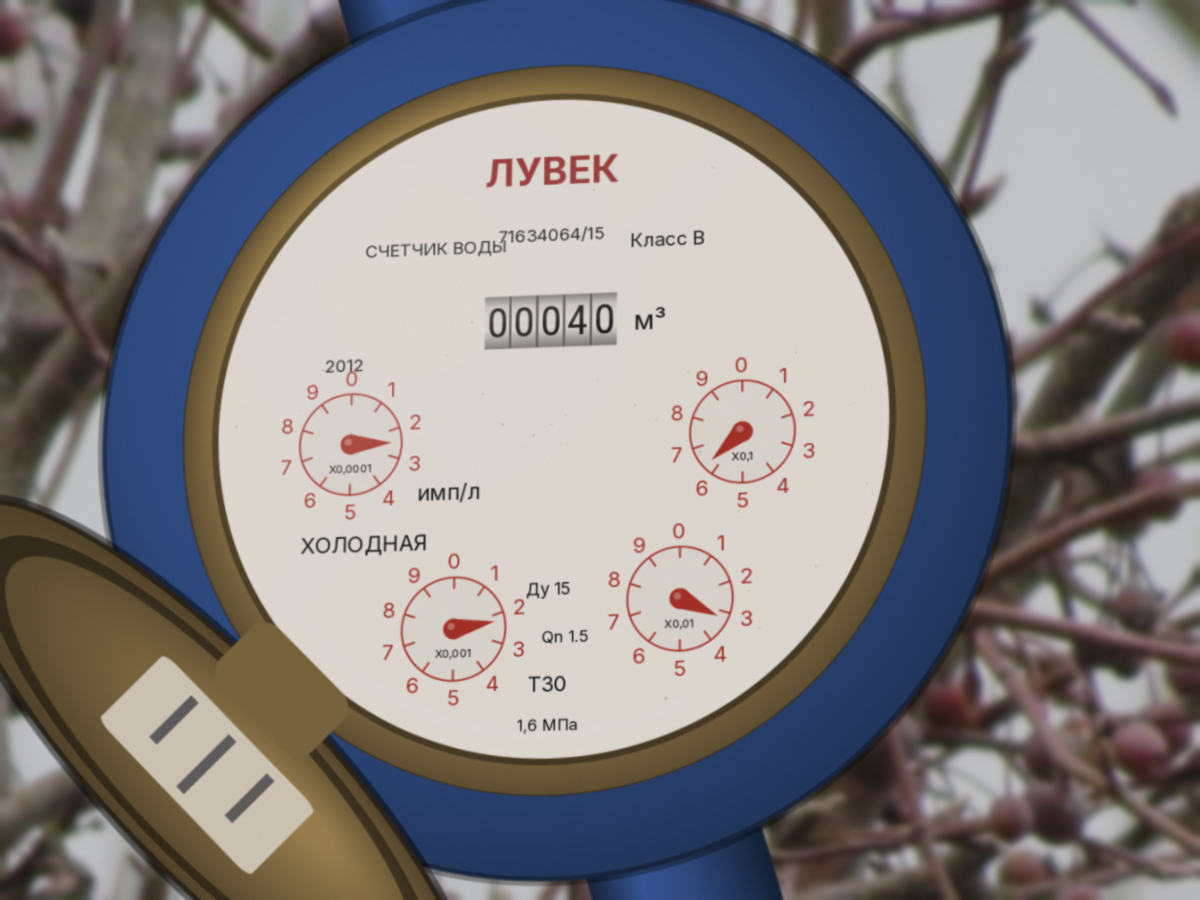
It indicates 40.6322 m³
